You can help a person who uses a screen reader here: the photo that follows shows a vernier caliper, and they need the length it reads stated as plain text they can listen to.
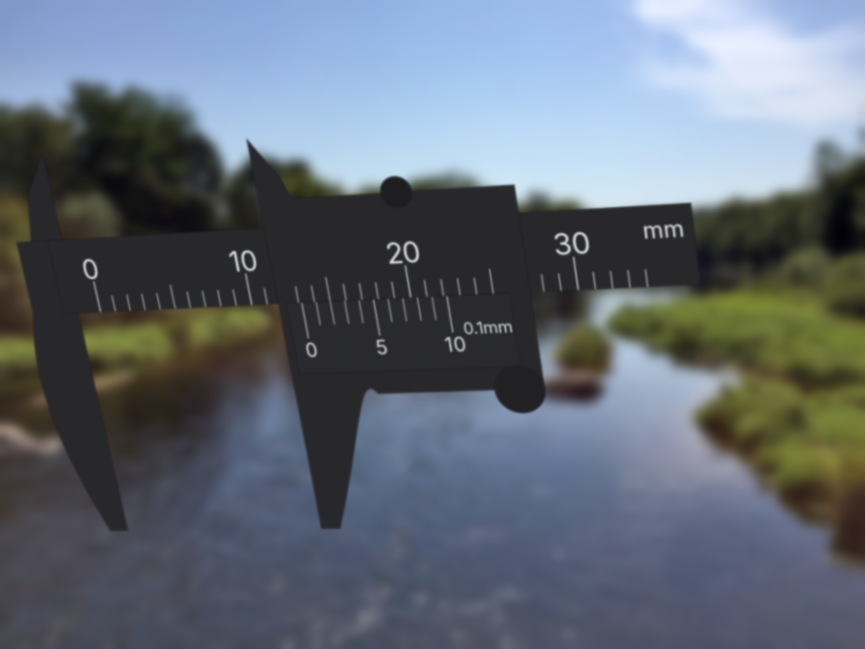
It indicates 13.2 mm
